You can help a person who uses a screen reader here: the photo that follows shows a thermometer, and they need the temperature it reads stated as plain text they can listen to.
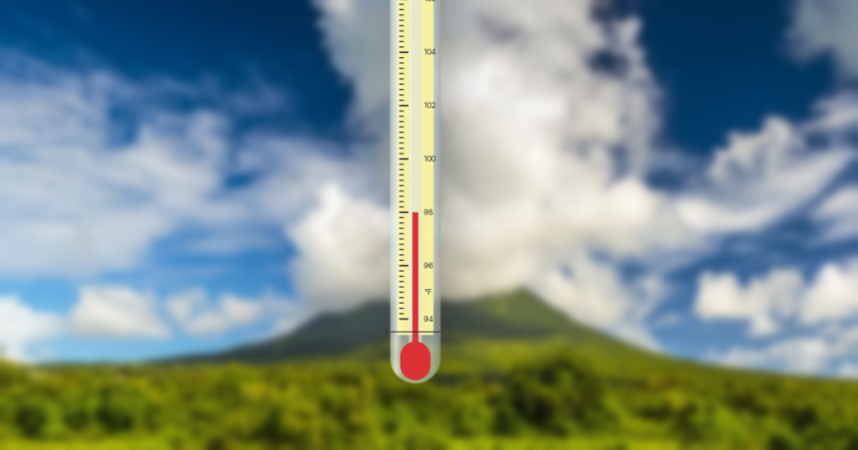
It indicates 98 °F
